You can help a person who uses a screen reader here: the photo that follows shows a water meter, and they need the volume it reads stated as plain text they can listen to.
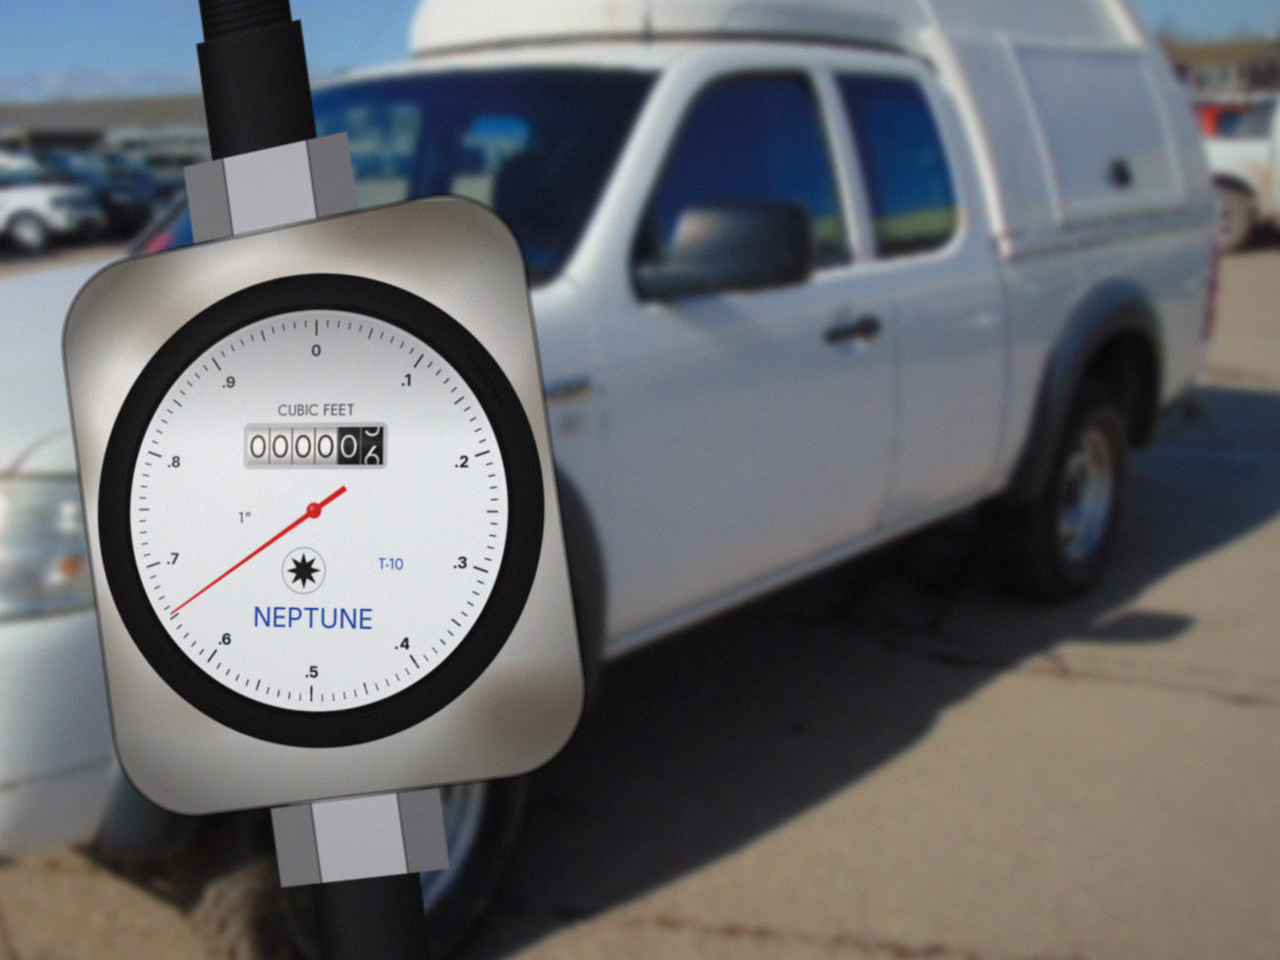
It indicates 5.65 ft³
